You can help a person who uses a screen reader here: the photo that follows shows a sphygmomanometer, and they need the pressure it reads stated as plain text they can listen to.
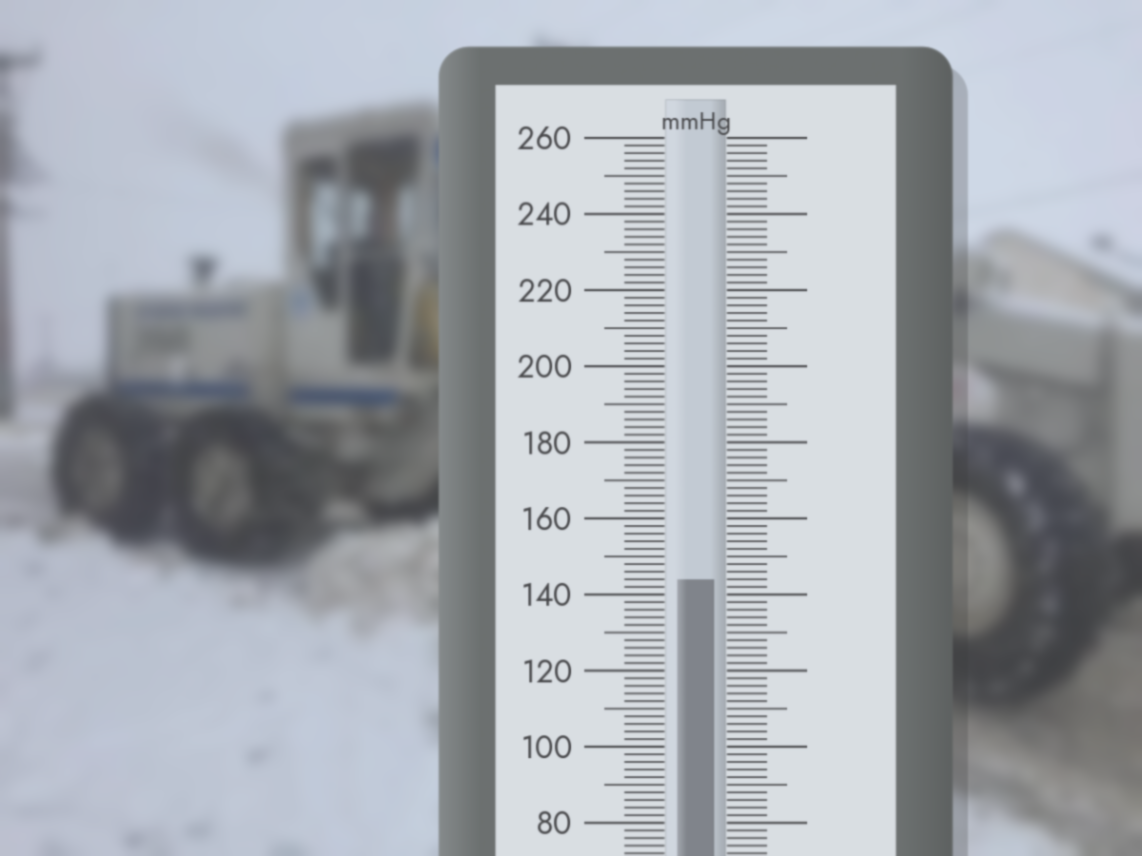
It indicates 144 mmHg
